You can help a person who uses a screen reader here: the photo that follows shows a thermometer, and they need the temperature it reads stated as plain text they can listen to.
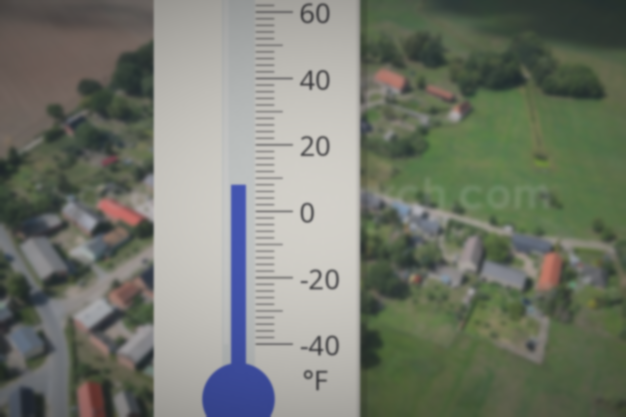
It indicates 8 °F
